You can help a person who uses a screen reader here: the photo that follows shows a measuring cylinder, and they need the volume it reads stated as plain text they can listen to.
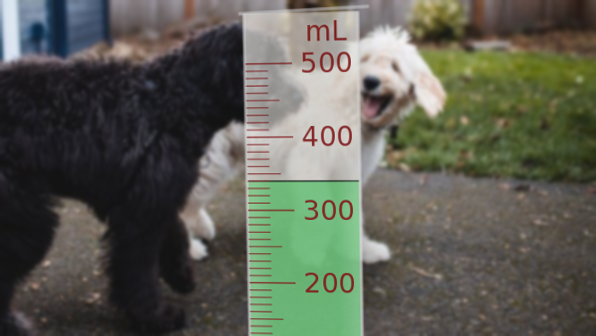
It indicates 340 mL
